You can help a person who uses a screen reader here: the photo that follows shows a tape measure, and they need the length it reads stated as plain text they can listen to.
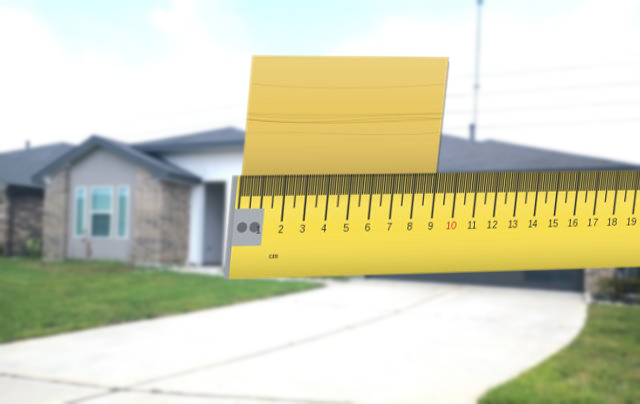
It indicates 9 cm
